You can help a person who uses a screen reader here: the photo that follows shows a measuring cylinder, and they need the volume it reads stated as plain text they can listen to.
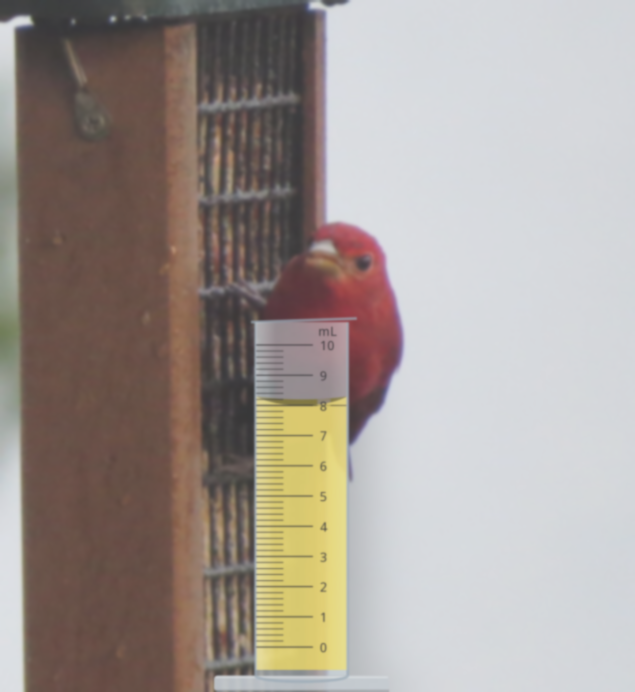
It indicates 8 mL
